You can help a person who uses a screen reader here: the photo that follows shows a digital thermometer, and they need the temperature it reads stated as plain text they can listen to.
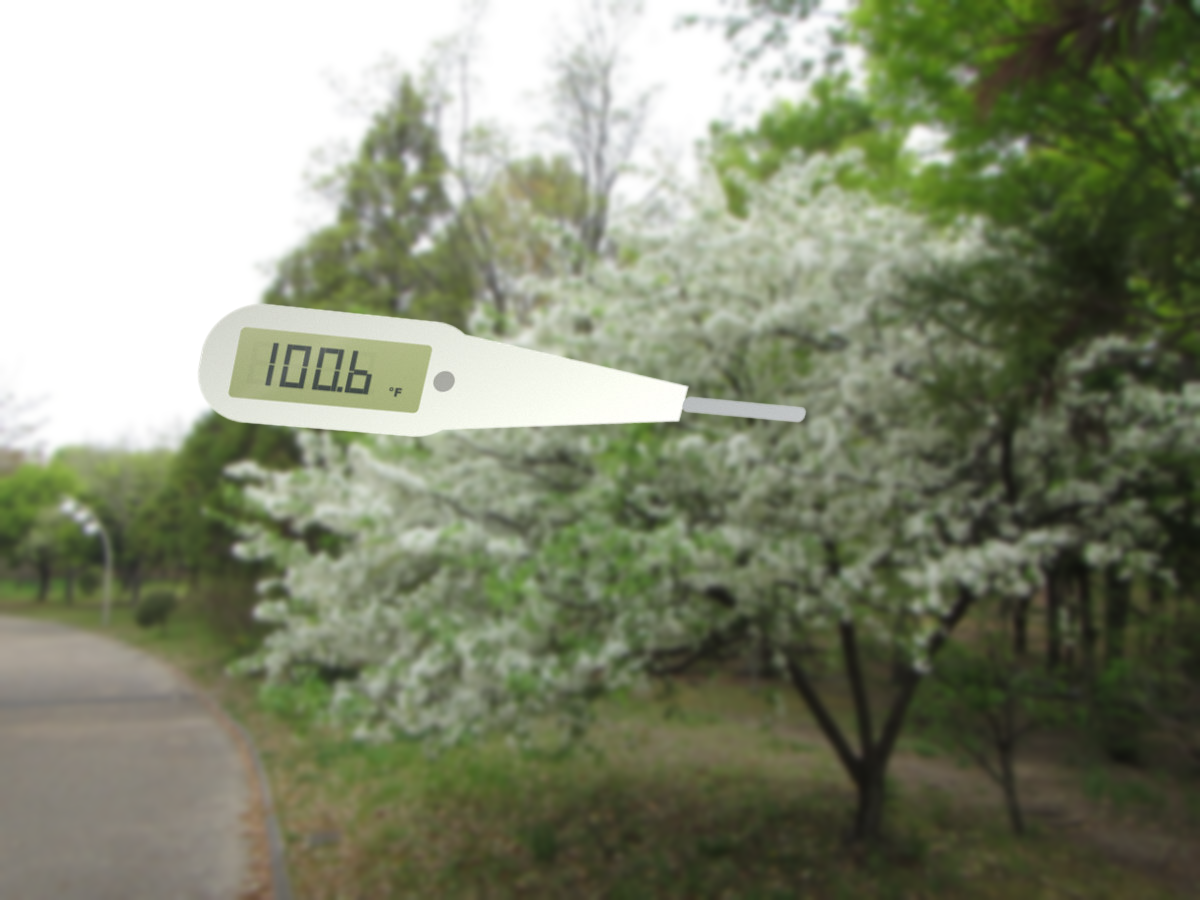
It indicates 100.6 °F
